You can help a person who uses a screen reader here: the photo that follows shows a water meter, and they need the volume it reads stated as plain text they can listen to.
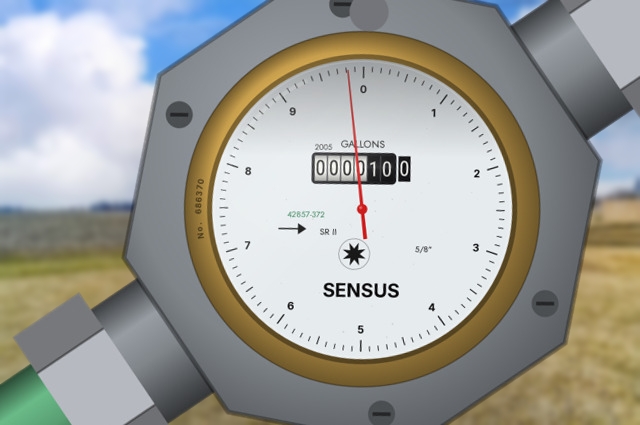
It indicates 99.8 gal
